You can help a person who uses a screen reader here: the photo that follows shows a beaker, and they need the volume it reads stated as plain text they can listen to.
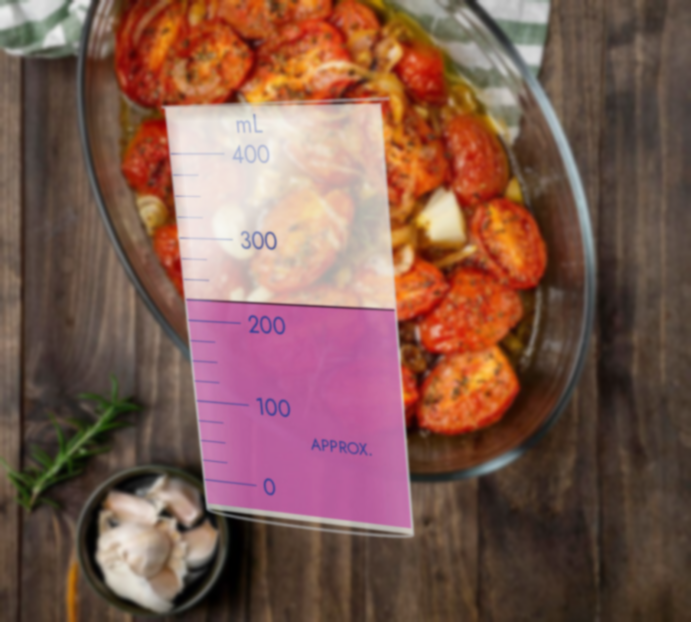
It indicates 225 mL
